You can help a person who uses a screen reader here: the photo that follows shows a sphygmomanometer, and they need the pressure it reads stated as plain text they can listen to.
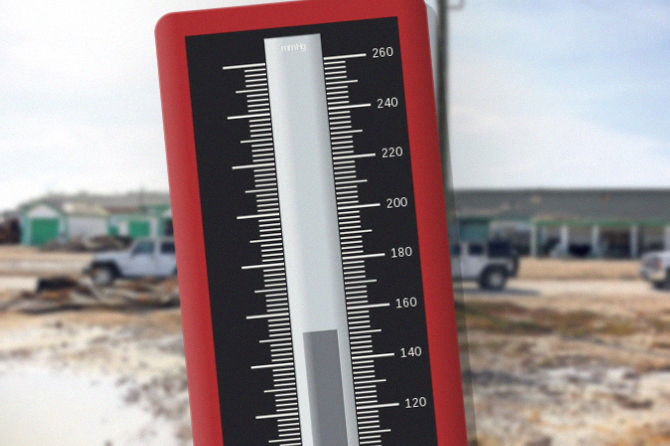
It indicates 152 mmHg
